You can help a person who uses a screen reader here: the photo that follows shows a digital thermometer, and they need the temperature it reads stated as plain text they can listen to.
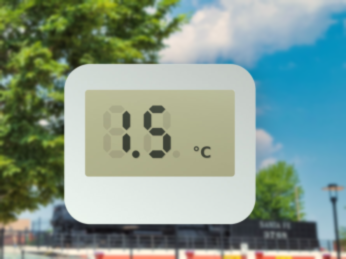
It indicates 1.5 °C
